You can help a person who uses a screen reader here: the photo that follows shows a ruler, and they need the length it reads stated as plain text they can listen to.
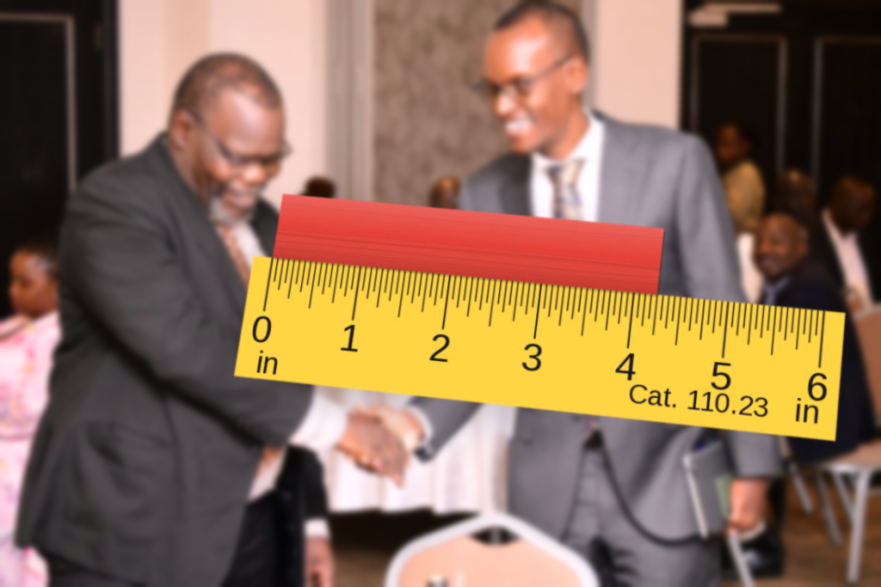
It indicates 4.25 in
